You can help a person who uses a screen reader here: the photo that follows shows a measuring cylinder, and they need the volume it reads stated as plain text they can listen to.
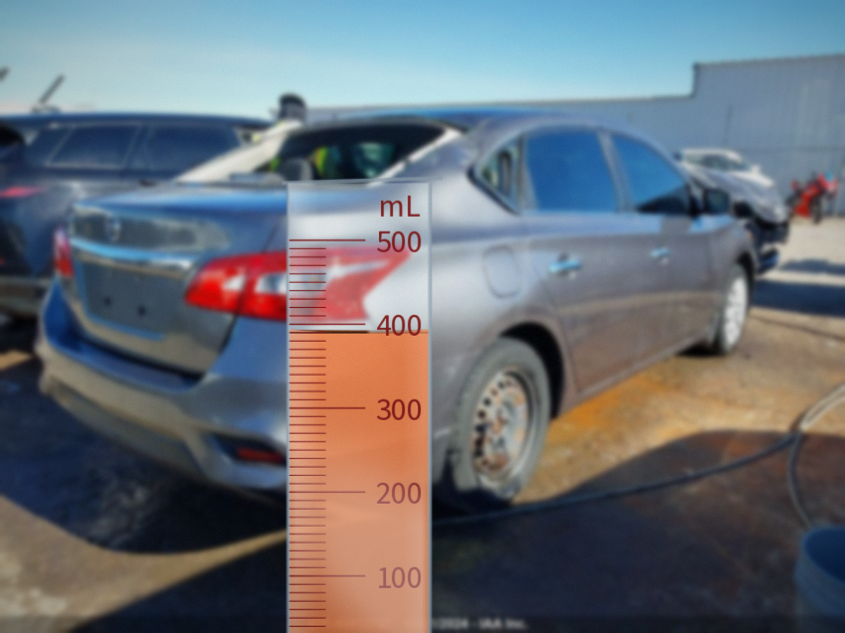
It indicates 390 mL
